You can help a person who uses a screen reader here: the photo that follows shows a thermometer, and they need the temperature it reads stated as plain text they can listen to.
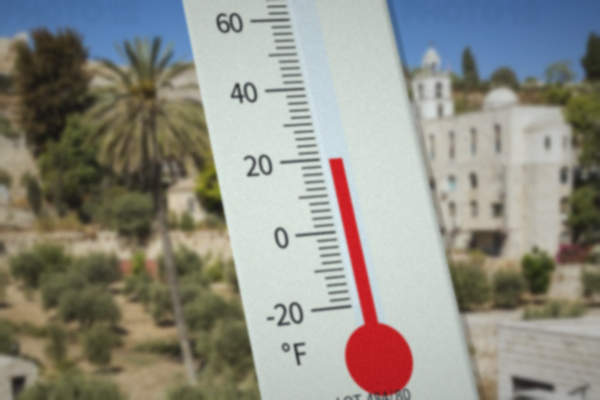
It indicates 20 °F
